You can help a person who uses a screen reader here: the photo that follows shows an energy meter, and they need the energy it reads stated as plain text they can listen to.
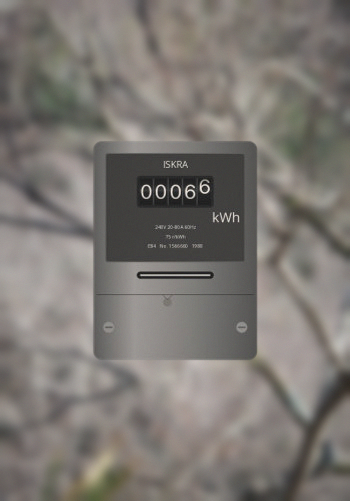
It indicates 66 kWh
